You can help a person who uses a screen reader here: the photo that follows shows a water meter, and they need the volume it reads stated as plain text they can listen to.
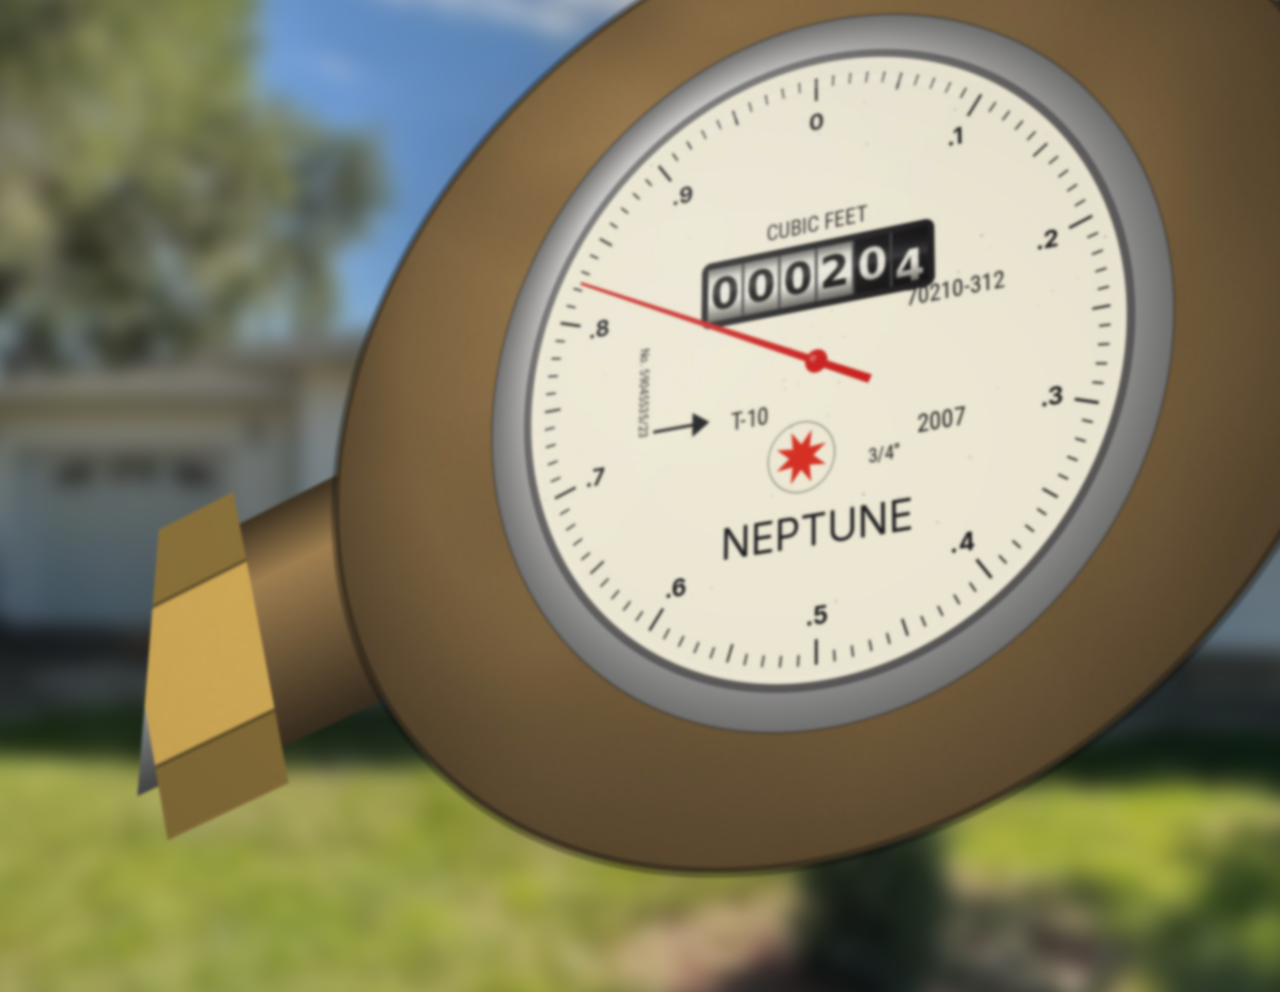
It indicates 203.82 ft³
